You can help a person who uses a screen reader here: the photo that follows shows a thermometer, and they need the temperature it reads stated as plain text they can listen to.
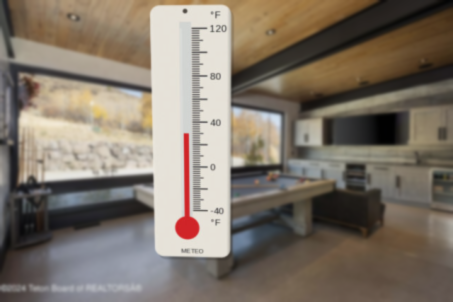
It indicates 30 °F
